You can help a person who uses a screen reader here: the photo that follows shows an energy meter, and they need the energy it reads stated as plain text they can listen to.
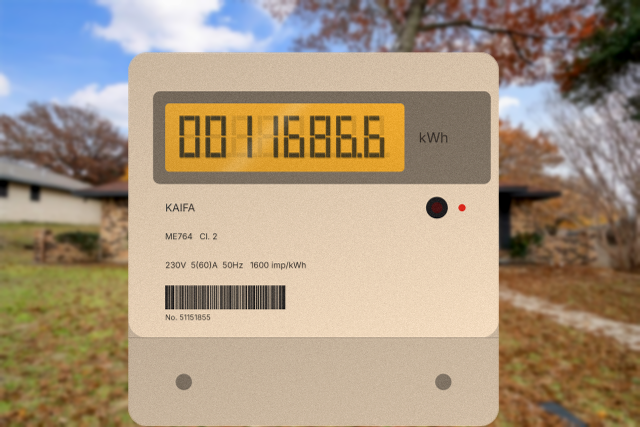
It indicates 11686.6 kWh
